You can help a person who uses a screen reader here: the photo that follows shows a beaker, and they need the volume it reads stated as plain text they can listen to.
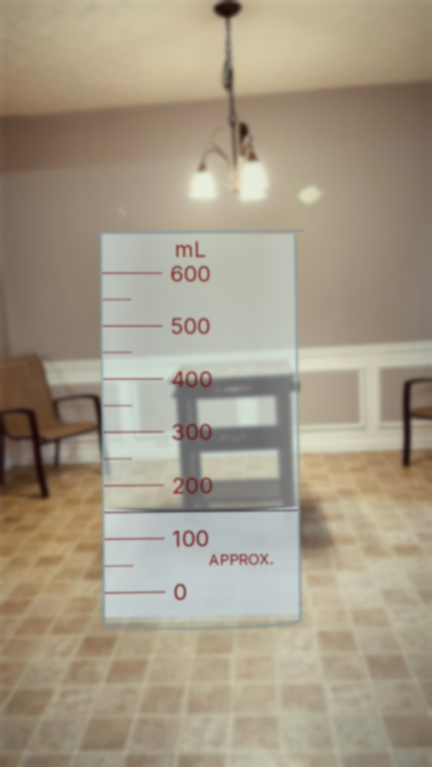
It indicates 150 mL
